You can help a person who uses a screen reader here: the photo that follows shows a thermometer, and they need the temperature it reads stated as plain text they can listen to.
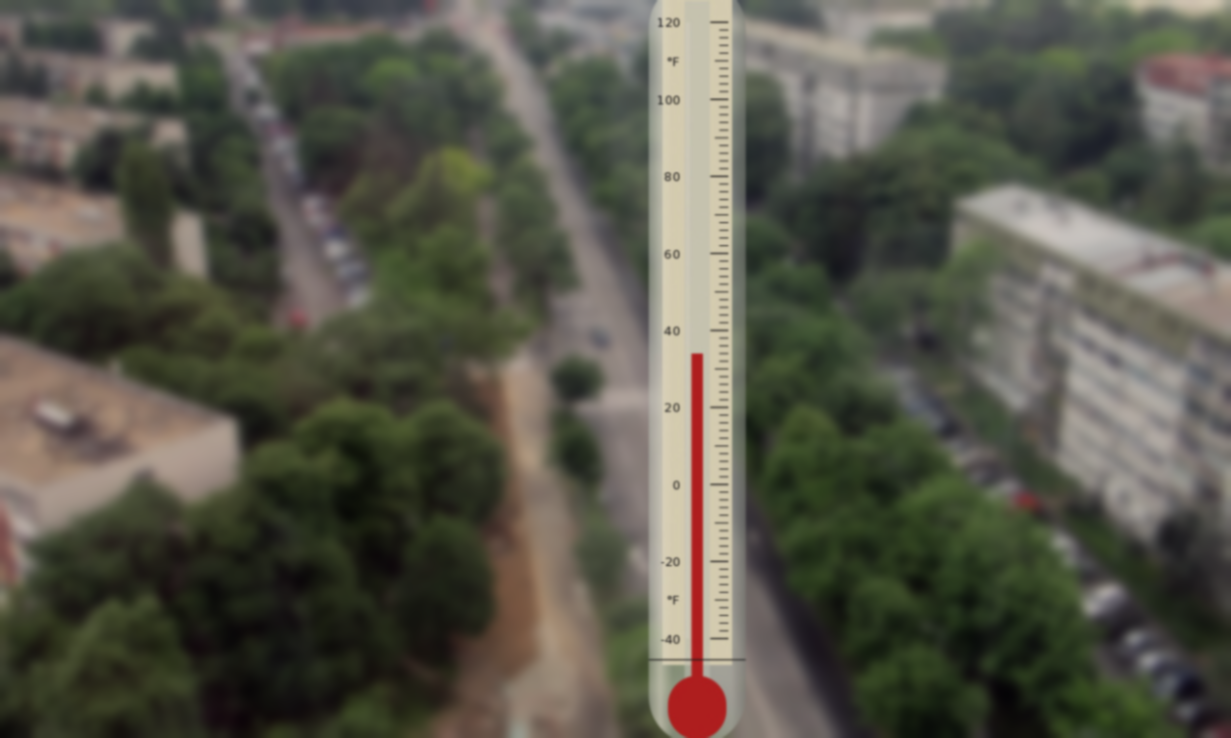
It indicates 34 °F
